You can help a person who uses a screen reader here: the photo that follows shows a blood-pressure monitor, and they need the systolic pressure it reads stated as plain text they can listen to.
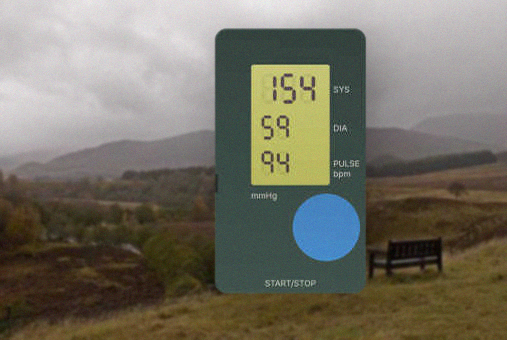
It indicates 154 mmHg
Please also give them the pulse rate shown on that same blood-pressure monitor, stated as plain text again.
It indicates 94 bpm
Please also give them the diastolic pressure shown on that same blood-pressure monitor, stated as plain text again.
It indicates 59 mmHg
